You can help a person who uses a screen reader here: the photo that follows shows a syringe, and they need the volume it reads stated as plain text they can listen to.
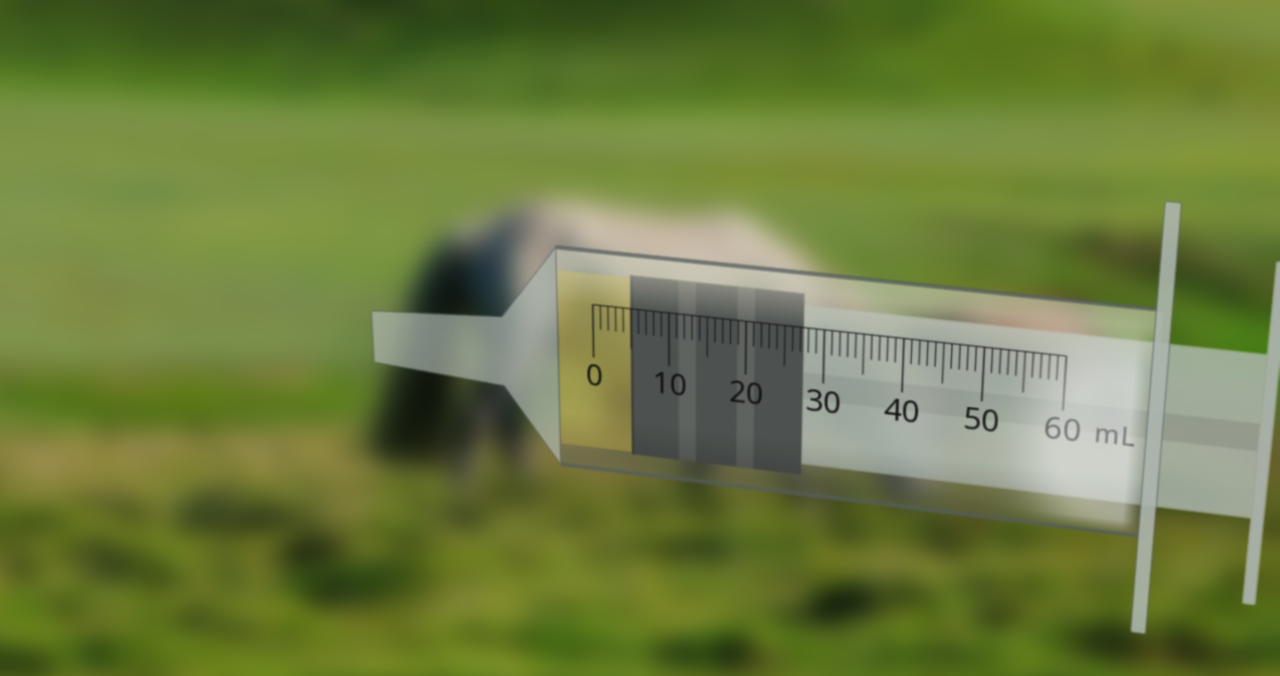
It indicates 5 mL
